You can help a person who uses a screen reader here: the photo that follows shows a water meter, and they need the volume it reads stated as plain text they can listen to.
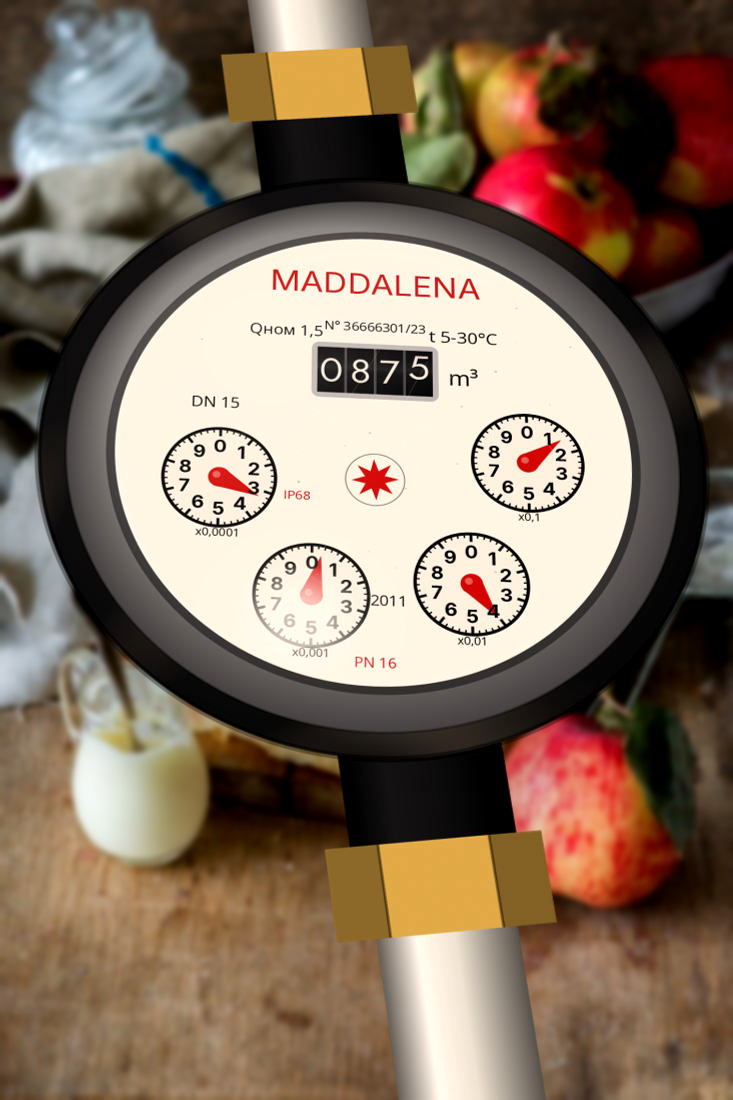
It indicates 875.1403 m³
